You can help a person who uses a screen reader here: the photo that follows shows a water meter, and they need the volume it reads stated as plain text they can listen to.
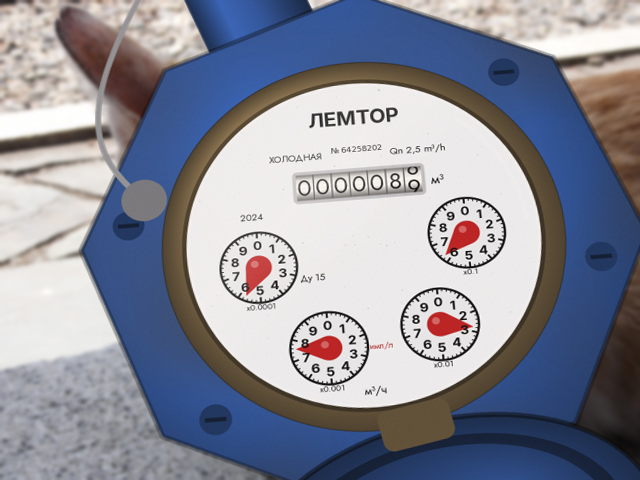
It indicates 88.6275 m³
